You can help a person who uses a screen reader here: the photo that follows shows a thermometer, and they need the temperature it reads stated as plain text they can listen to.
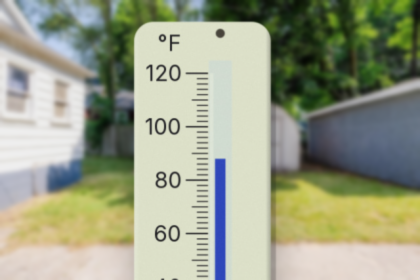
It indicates 88 °F
